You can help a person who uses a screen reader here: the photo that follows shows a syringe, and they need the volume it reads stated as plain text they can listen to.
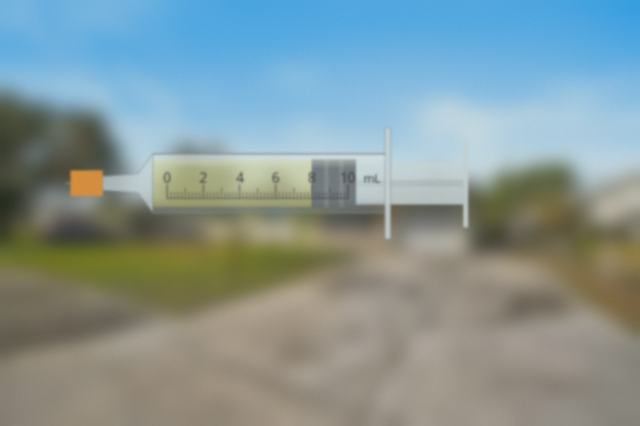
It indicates 8 mL
